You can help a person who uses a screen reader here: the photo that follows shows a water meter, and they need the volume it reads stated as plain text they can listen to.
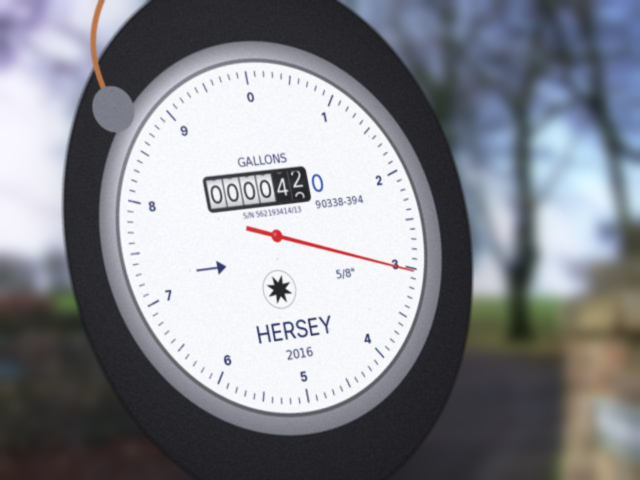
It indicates 423.0 gal
